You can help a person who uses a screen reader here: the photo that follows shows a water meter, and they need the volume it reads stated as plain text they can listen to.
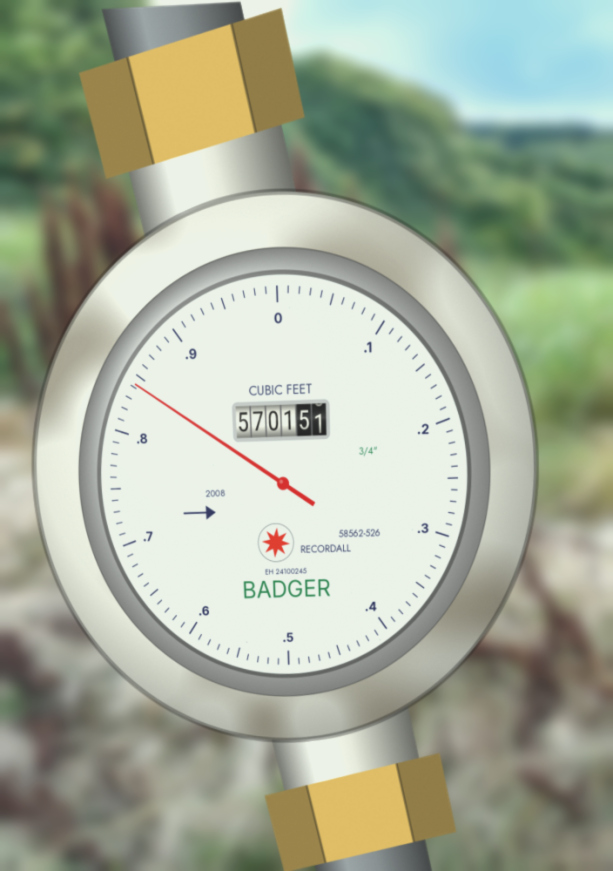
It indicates 570150.84 ft³
